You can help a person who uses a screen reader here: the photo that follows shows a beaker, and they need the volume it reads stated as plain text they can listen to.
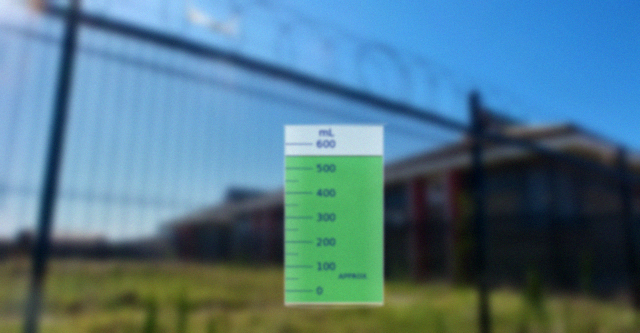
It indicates 550 mL
